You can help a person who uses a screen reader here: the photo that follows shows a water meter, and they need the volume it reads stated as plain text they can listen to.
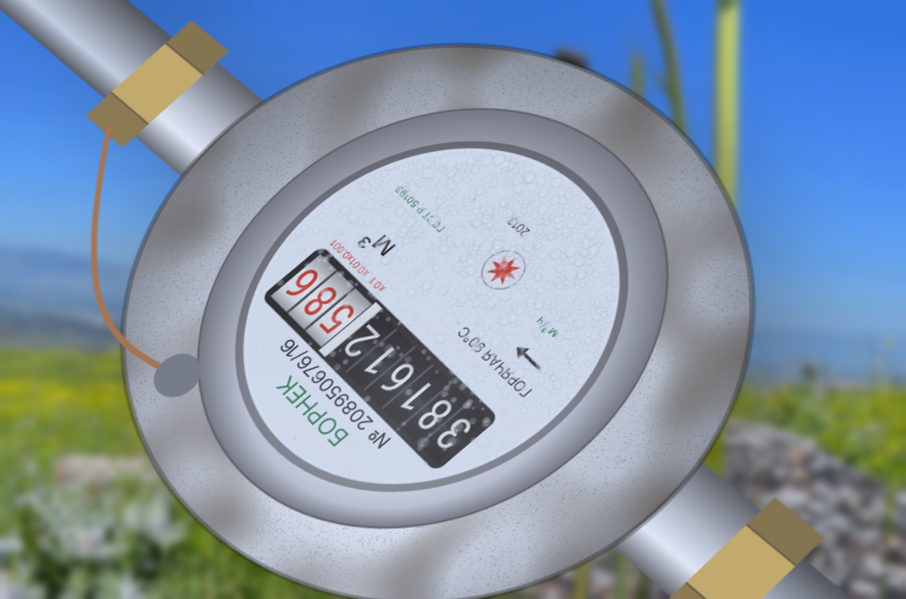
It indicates 381612.586 m³
